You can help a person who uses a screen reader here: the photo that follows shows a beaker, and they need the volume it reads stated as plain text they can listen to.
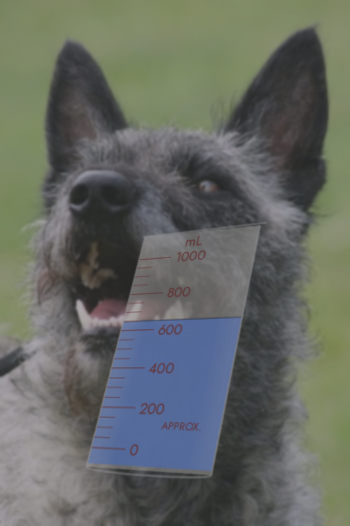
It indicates 650 mL
